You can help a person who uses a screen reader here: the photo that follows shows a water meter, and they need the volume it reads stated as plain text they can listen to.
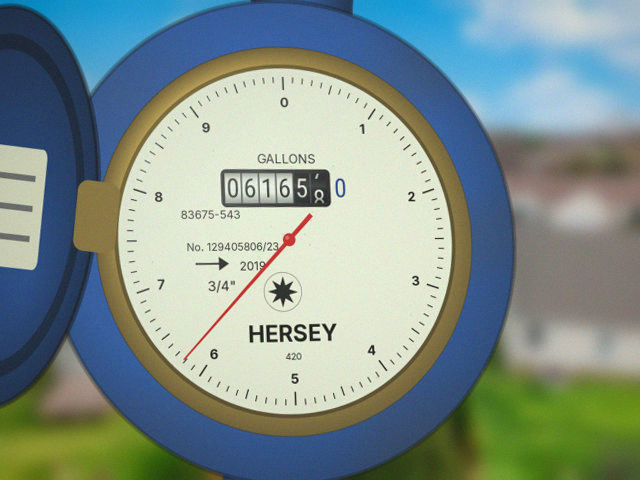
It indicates 616576.2 gal
